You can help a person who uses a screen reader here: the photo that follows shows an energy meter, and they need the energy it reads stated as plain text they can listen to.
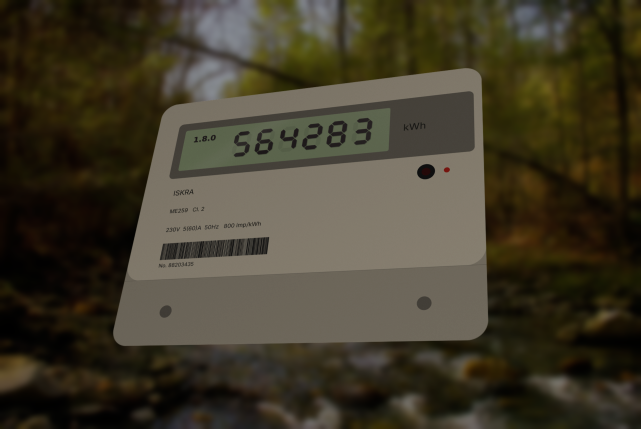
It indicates 564283 kWh
